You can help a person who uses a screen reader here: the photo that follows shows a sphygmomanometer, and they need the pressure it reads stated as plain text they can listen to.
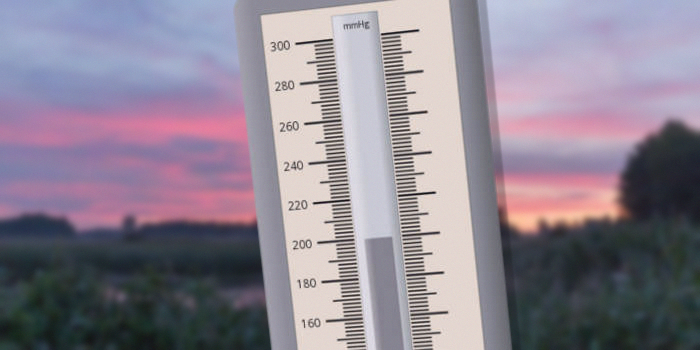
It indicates 200 mmHg
